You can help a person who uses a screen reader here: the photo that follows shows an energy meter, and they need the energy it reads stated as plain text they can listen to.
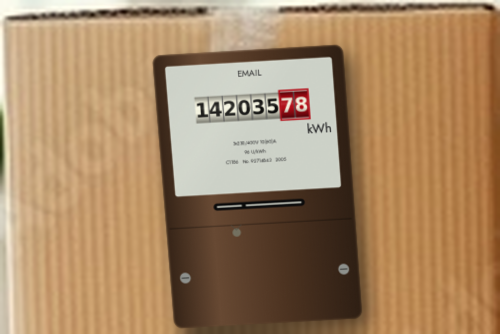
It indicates 142035.78 kWh
